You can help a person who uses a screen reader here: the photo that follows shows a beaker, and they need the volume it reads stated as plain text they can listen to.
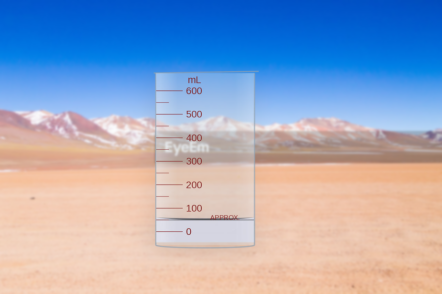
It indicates 50 mL
